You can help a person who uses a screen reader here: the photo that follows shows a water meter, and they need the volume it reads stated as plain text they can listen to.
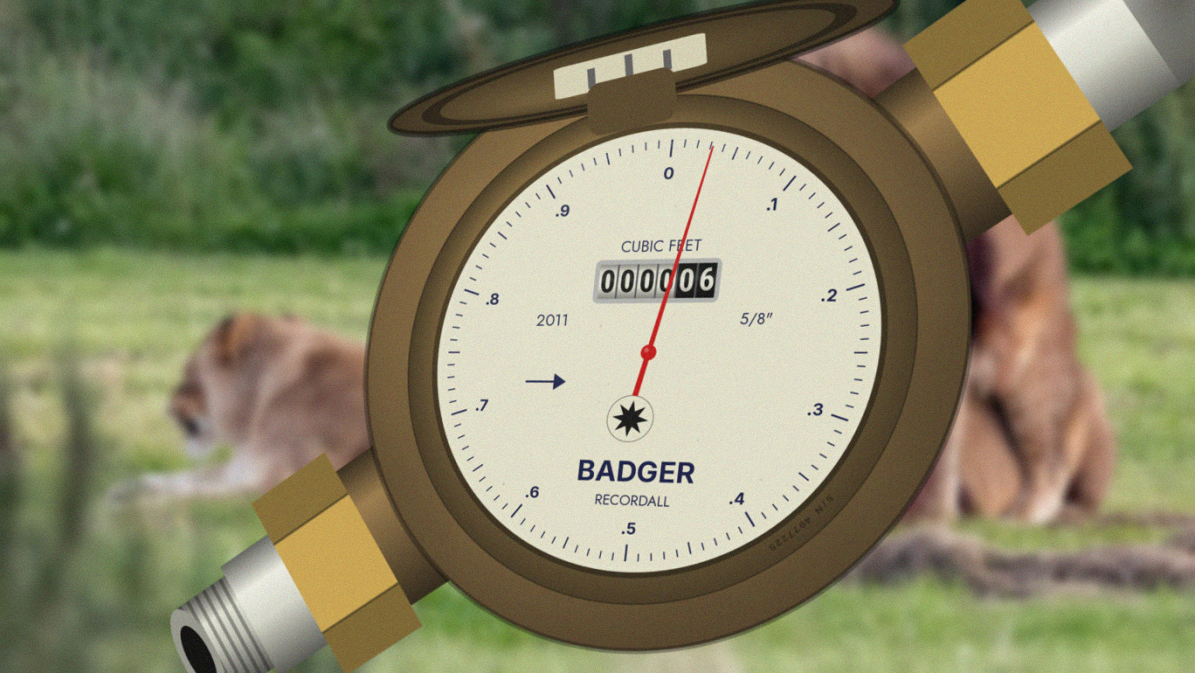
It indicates 6.03 ft³
